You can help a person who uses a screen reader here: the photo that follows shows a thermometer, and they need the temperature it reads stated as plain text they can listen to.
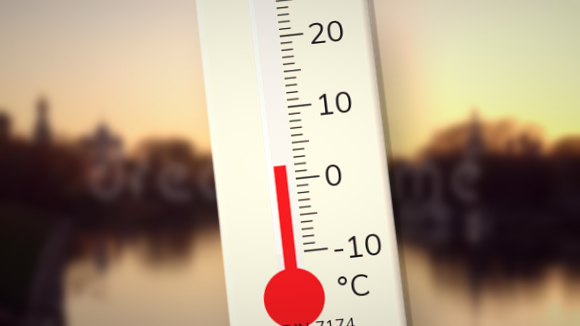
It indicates 2 °C
